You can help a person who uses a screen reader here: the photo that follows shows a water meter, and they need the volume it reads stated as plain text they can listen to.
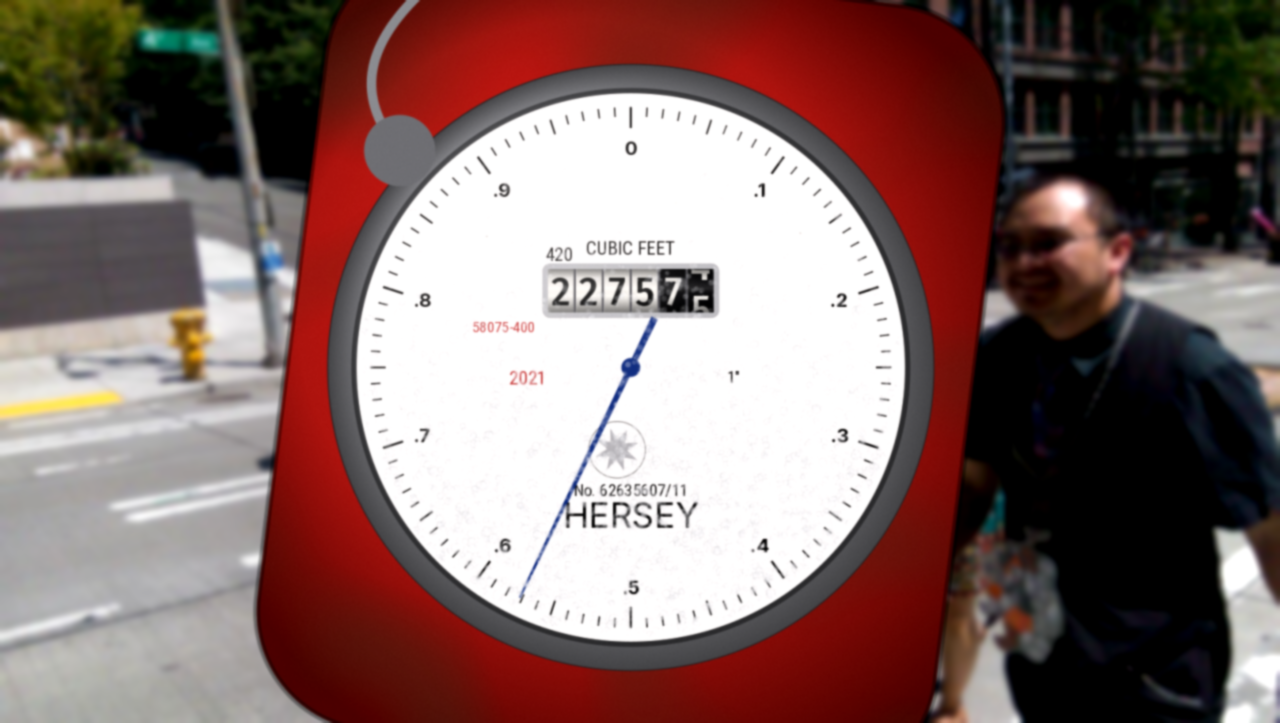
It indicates 227574.57 ft³
